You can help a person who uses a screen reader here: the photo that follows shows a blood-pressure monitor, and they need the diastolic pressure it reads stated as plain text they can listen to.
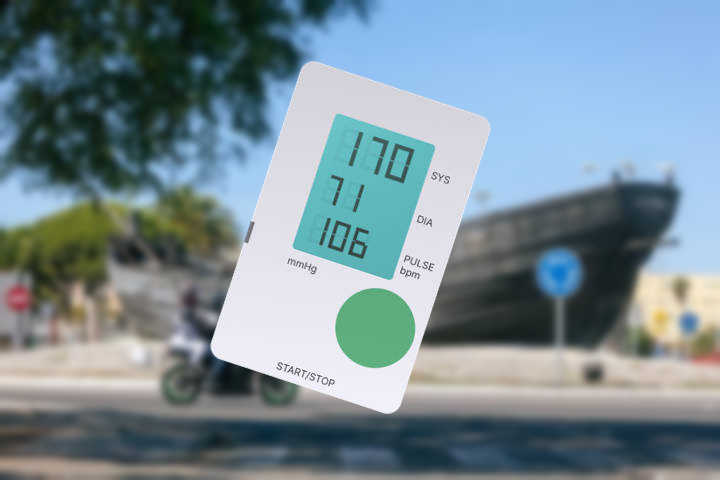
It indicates 71 mmHg
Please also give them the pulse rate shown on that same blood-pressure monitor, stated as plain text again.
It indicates 106 bpm
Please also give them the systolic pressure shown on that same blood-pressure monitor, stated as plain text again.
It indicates 170 mmHg
